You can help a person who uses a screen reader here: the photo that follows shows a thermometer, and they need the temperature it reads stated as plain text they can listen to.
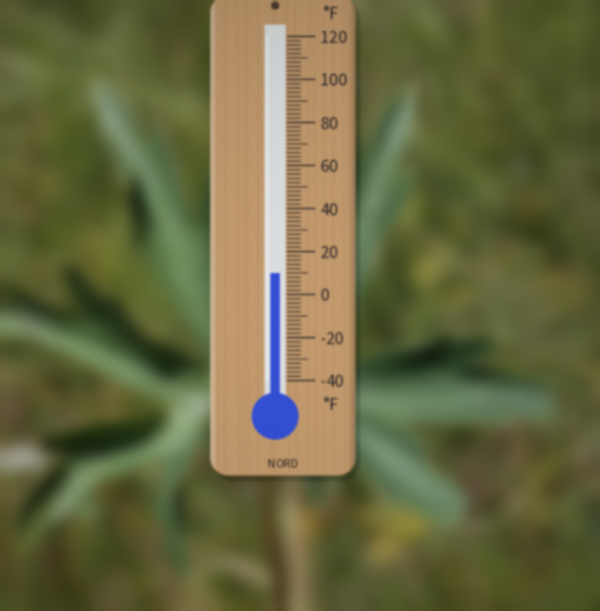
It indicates 10 °F
